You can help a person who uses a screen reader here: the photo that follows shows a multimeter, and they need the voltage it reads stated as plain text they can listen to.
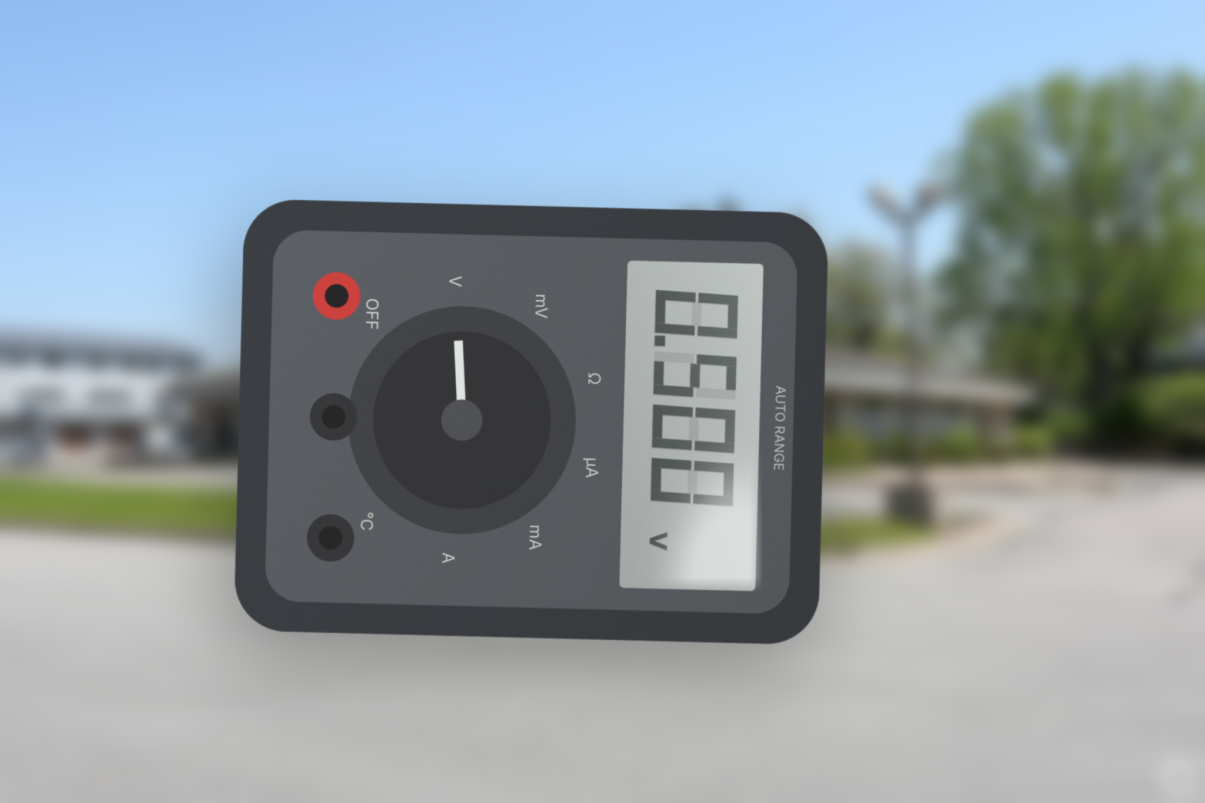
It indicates 0.500 V
